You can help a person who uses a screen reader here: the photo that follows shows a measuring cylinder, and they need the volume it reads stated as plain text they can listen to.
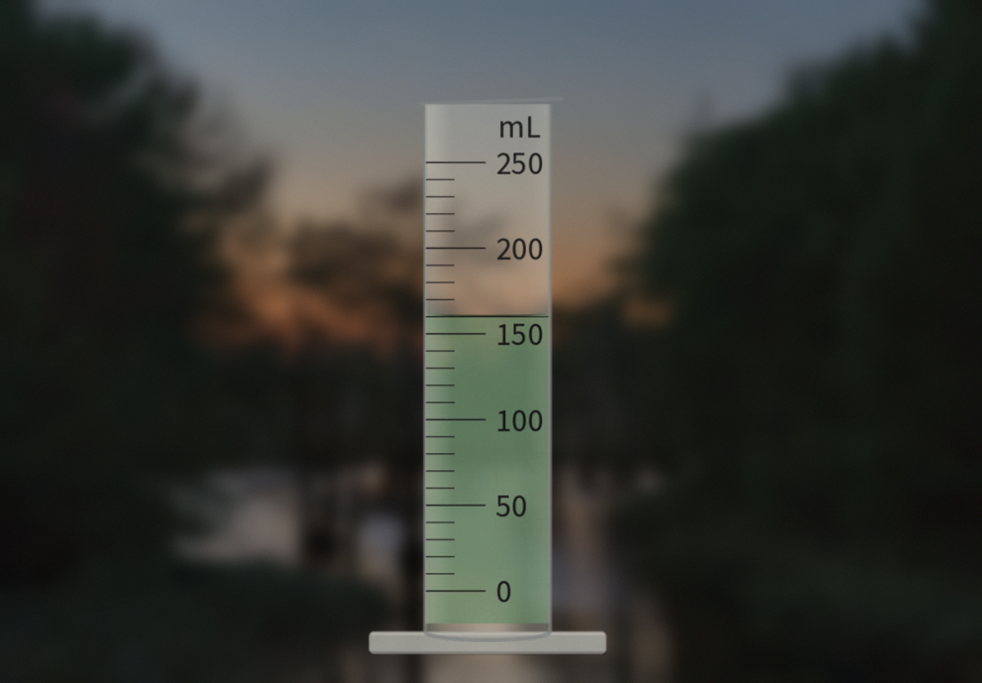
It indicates 160 mL
